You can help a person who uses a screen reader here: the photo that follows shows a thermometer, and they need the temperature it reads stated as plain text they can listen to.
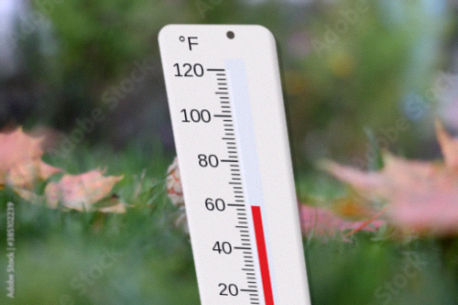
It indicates 60 °F
